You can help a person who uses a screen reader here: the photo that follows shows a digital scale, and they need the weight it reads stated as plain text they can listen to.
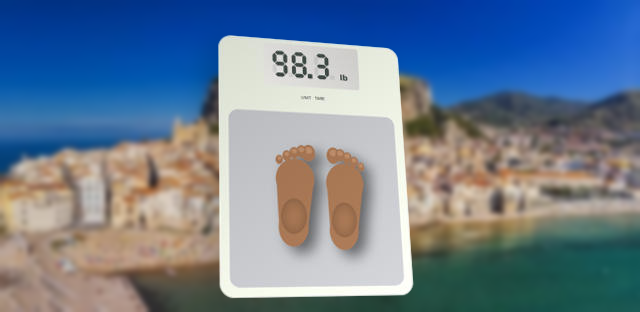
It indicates 98.3 lb
